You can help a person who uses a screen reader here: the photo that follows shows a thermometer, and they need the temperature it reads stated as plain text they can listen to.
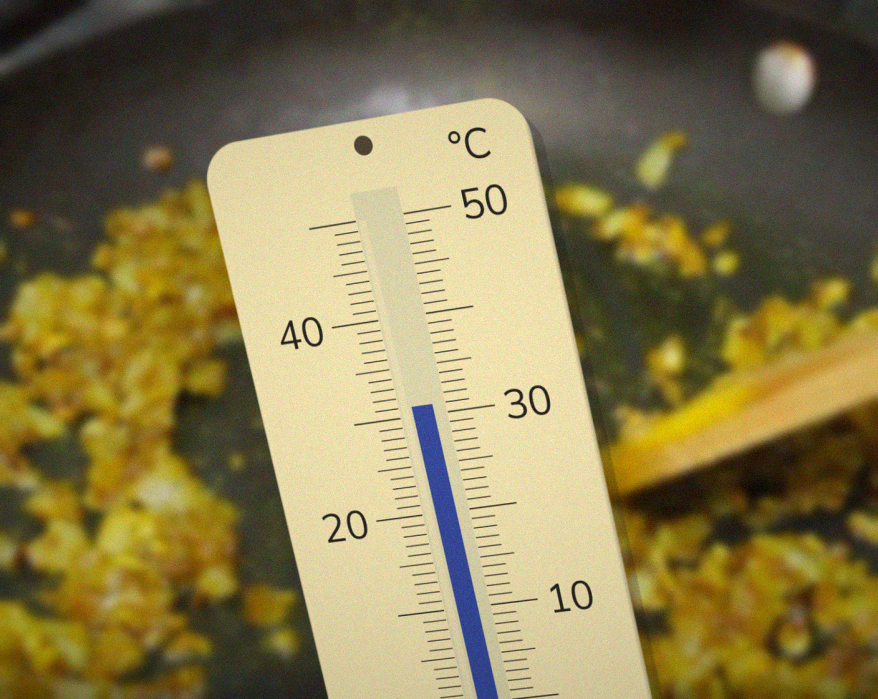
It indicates 31 °C
